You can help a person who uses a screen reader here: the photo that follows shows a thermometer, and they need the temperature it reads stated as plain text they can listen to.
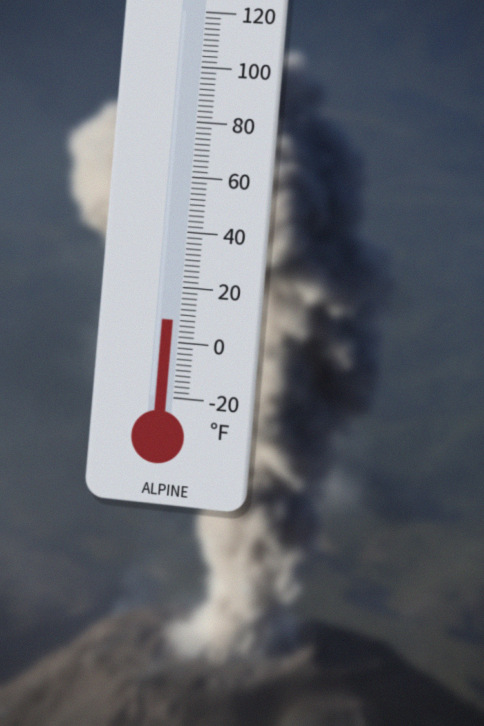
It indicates 8 °F
